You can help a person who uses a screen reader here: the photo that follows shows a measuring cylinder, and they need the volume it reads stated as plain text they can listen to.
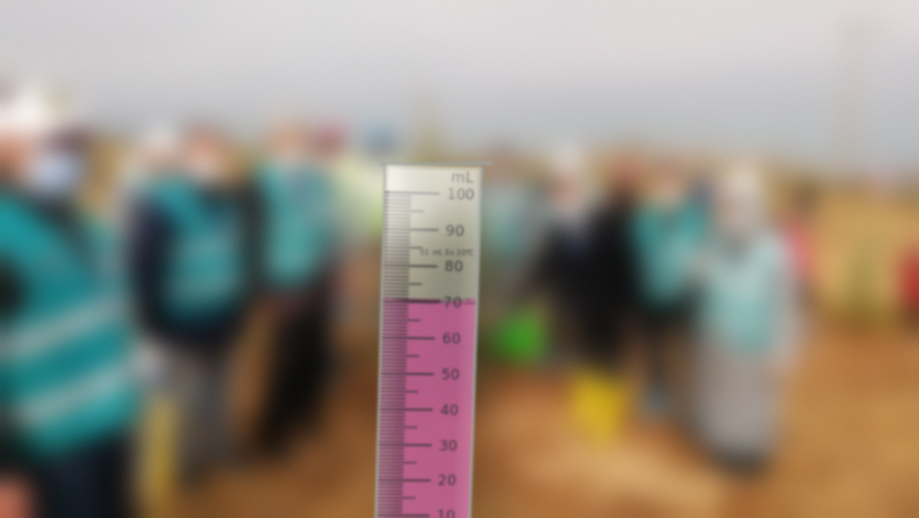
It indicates 70 mL
